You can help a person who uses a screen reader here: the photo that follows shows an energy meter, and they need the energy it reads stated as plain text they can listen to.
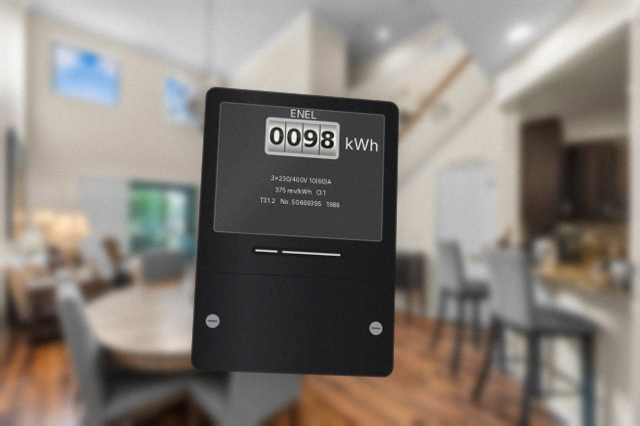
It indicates 98 kWh
